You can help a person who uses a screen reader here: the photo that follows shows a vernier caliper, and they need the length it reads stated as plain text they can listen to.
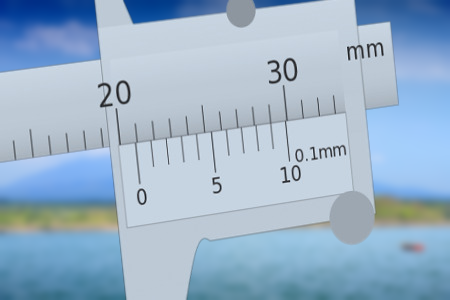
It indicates 20.9 mm
